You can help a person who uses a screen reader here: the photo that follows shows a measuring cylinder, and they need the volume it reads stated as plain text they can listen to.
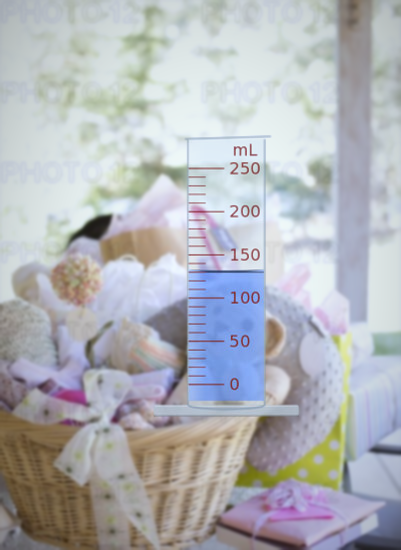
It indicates 130 mL
